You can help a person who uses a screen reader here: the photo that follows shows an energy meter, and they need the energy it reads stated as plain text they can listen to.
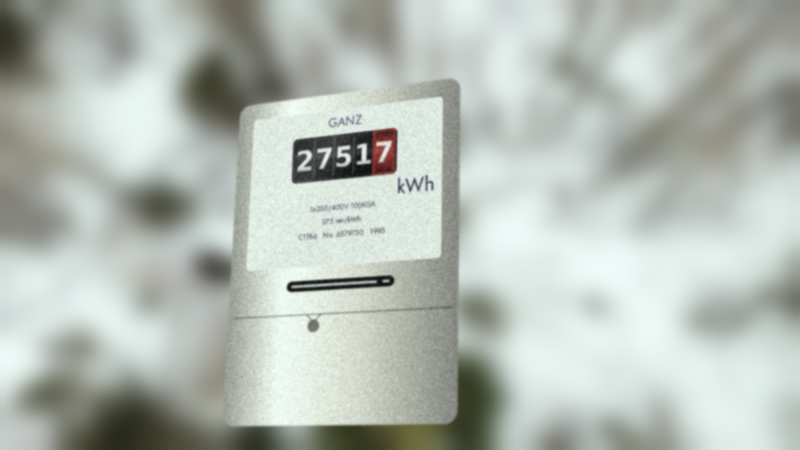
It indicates 2751.7 kWh
